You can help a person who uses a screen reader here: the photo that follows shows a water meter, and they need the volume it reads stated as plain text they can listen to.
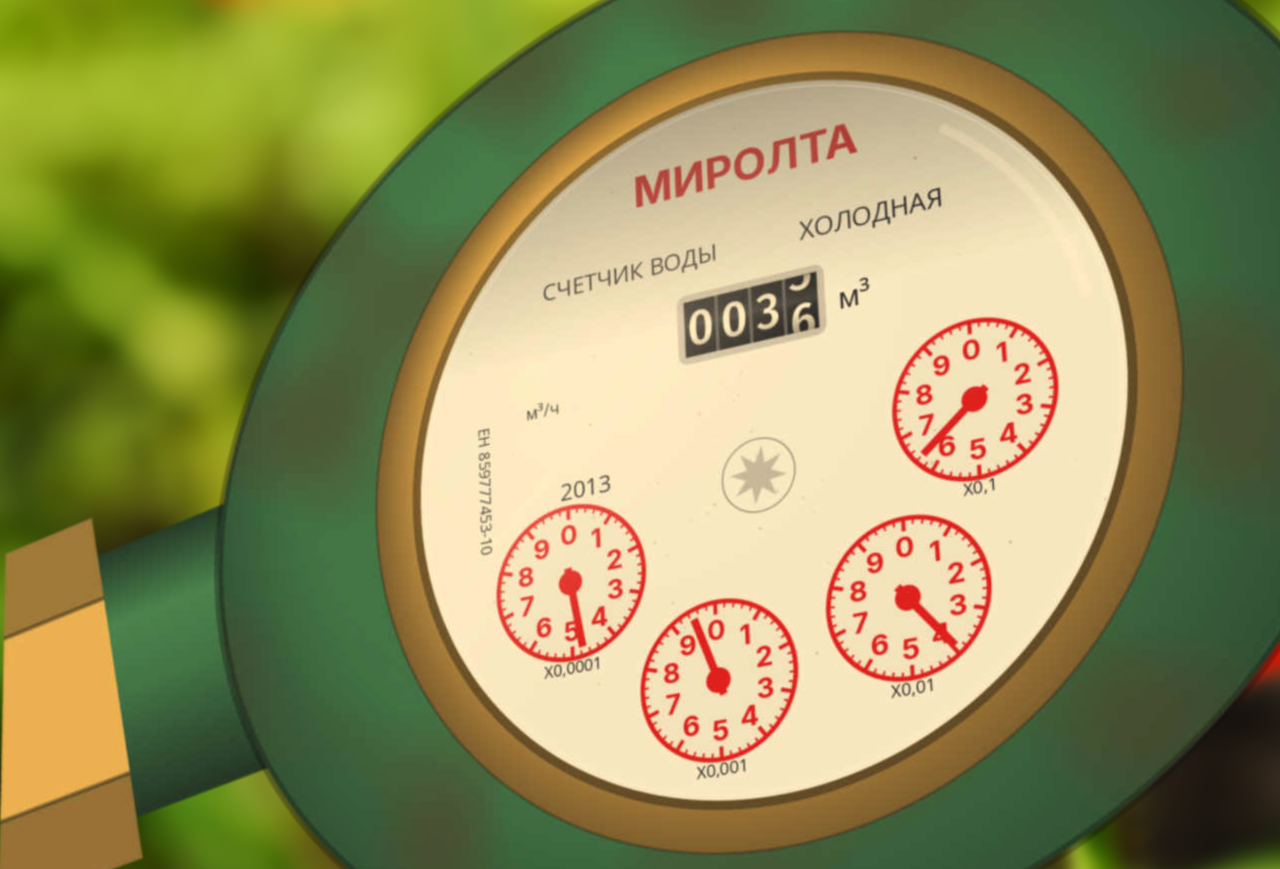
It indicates 35.6394 m³
